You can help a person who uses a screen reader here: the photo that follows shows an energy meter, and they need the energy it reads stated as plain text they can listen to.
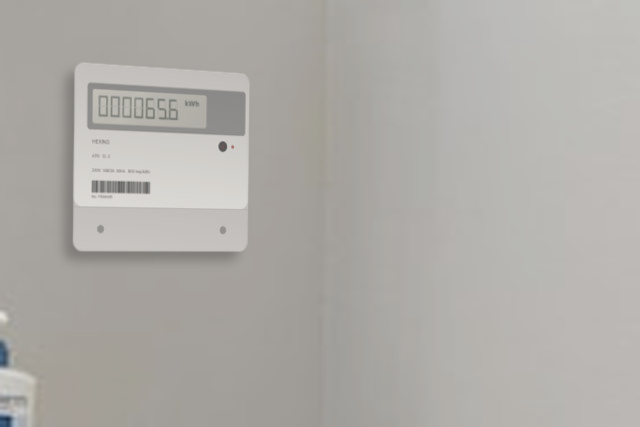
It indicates 65.6 kWh
